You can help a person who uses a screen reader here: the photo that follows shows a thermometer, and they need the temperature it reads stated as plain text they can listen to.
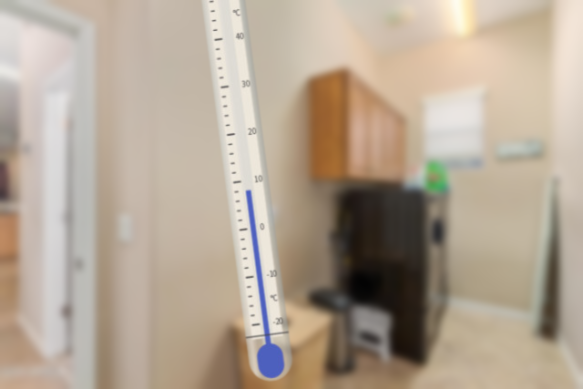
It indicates 8 °C
